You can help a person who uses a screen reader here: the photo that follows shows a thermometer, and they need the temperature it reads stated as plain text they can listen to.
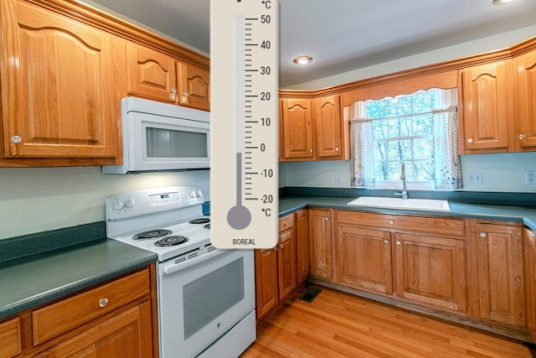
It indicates -2 °C
